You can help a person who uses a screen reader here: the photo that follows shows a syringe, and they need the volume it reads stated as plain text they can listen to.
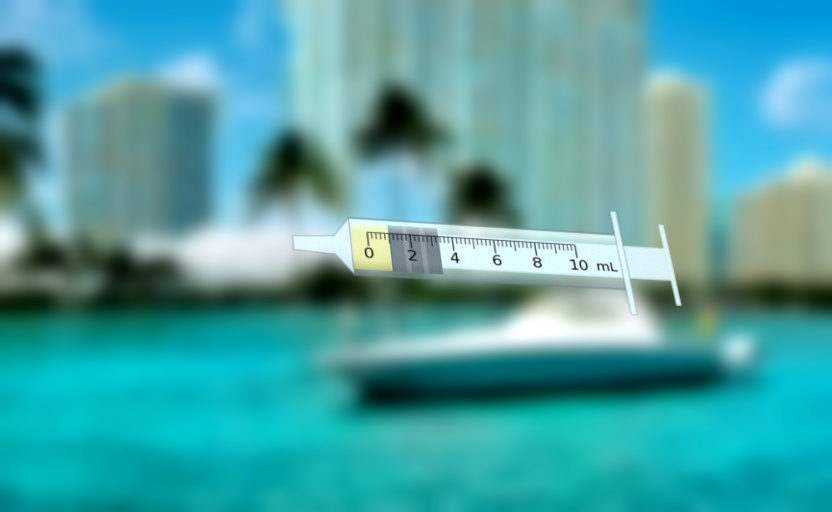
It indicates 1 mL
